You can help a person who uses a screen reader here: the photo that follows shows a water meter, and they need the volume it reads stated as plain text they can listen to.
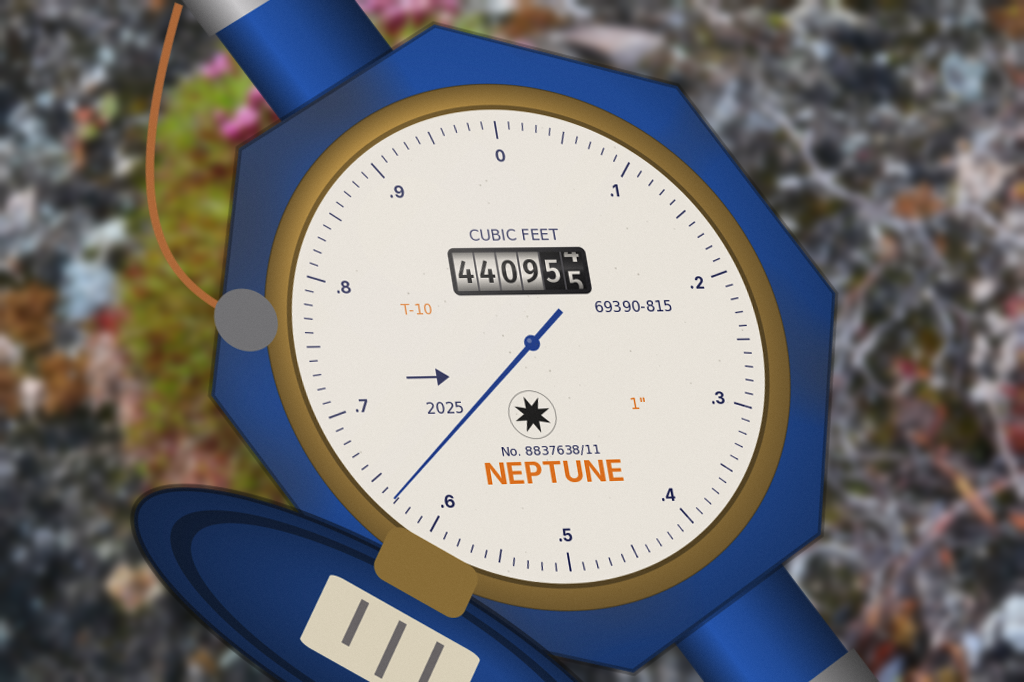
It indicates 440954.63 ft³
